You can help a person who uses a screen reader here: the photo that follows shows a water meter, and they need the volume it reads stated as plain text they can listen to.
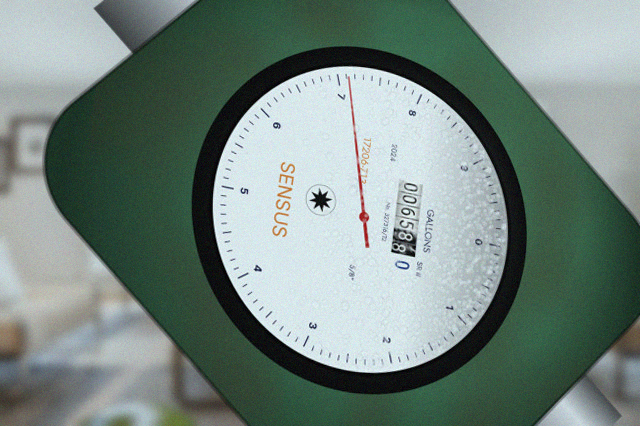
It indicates 65877.1 gal
